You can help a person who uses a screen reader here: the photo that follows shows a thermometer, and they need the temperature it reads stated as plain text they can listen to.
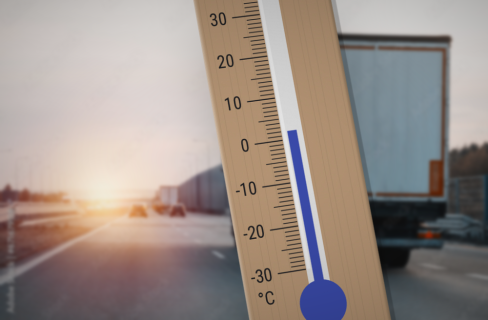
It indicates 2 °C
